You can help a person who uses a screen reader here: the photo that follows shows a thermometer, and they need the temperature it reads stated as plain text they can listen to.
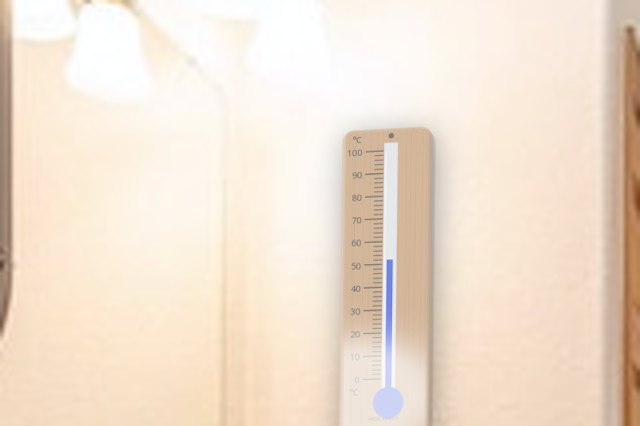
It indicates 52 °C
